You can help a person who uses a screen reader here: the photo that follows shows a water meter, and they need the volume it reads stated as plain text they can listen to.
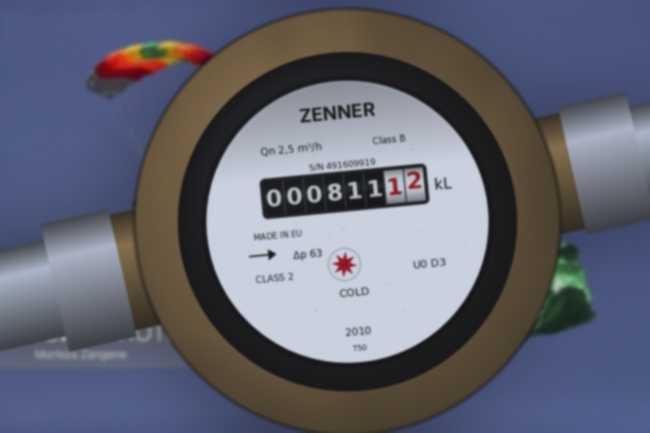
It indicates 811.12 kL
